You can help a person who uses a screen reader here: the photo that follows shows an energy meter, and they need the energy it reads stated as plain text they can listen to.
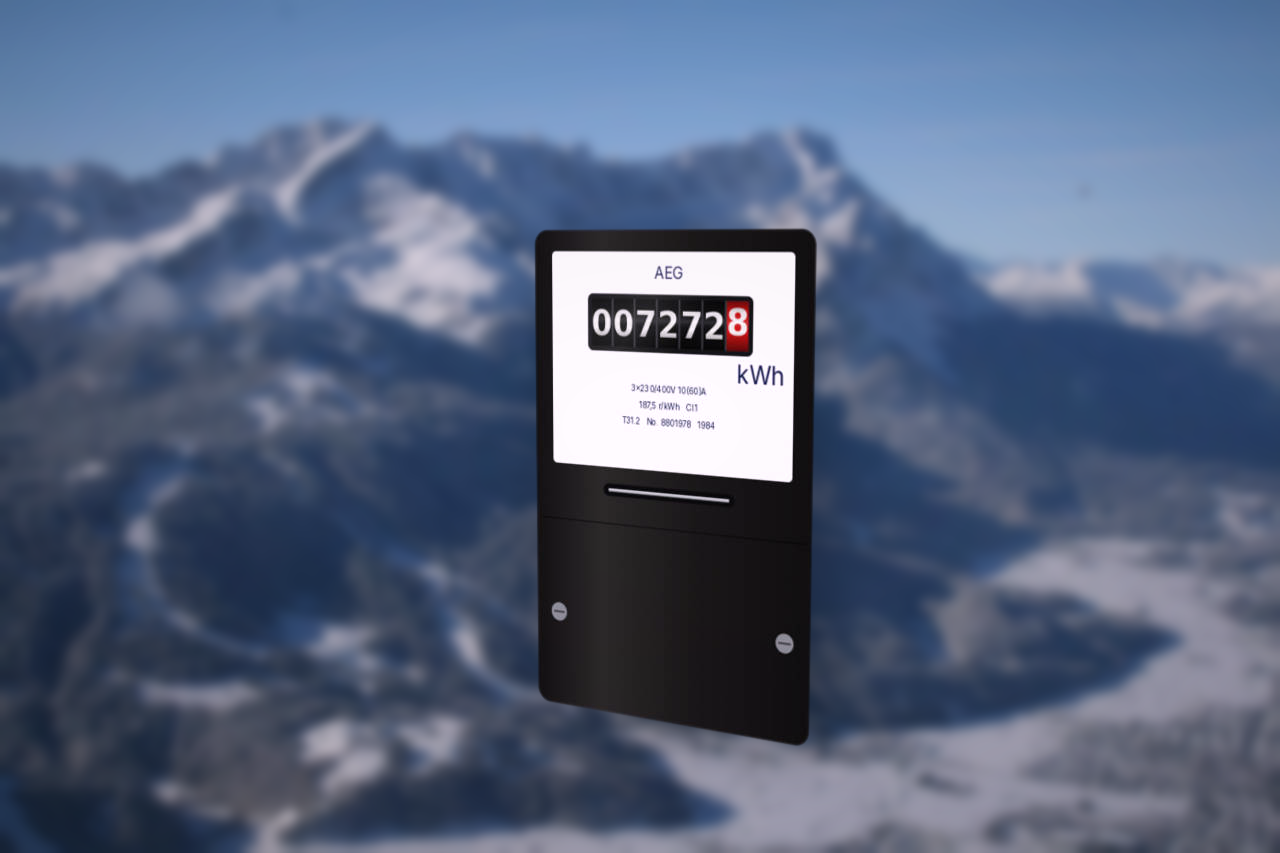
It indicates 7272.8 kWh
